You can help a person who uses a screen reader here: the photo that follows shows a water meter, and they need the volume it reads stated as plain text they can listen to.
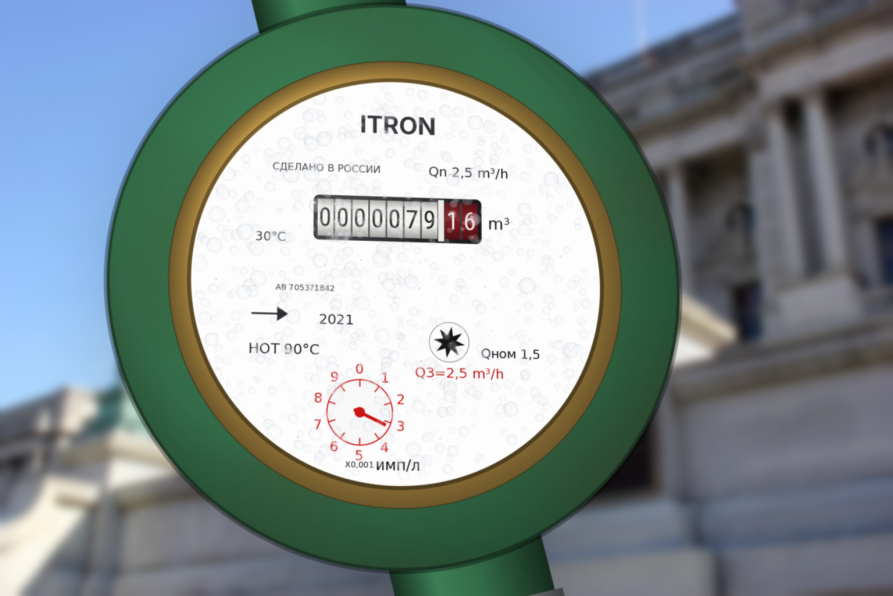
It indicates 79.163 m³
